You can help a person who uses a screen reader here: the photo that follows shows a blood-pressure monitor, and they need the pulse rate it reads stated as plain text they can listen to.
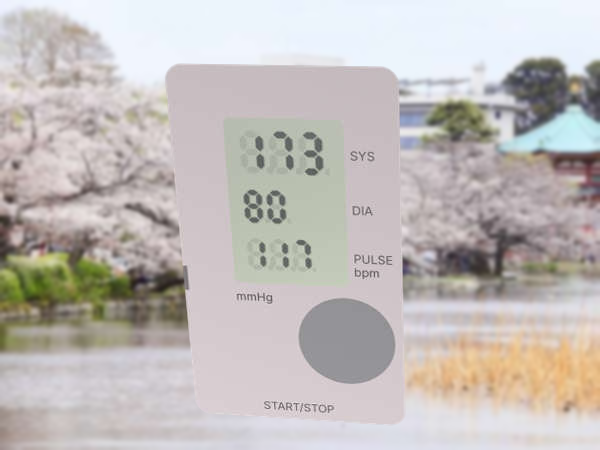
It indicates 117 bpm
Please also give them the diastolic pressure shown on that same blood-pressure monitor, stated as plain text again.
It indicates 80 mmHg
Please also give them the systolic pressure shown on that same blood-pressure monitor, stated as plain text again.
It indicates 173 mmHg
